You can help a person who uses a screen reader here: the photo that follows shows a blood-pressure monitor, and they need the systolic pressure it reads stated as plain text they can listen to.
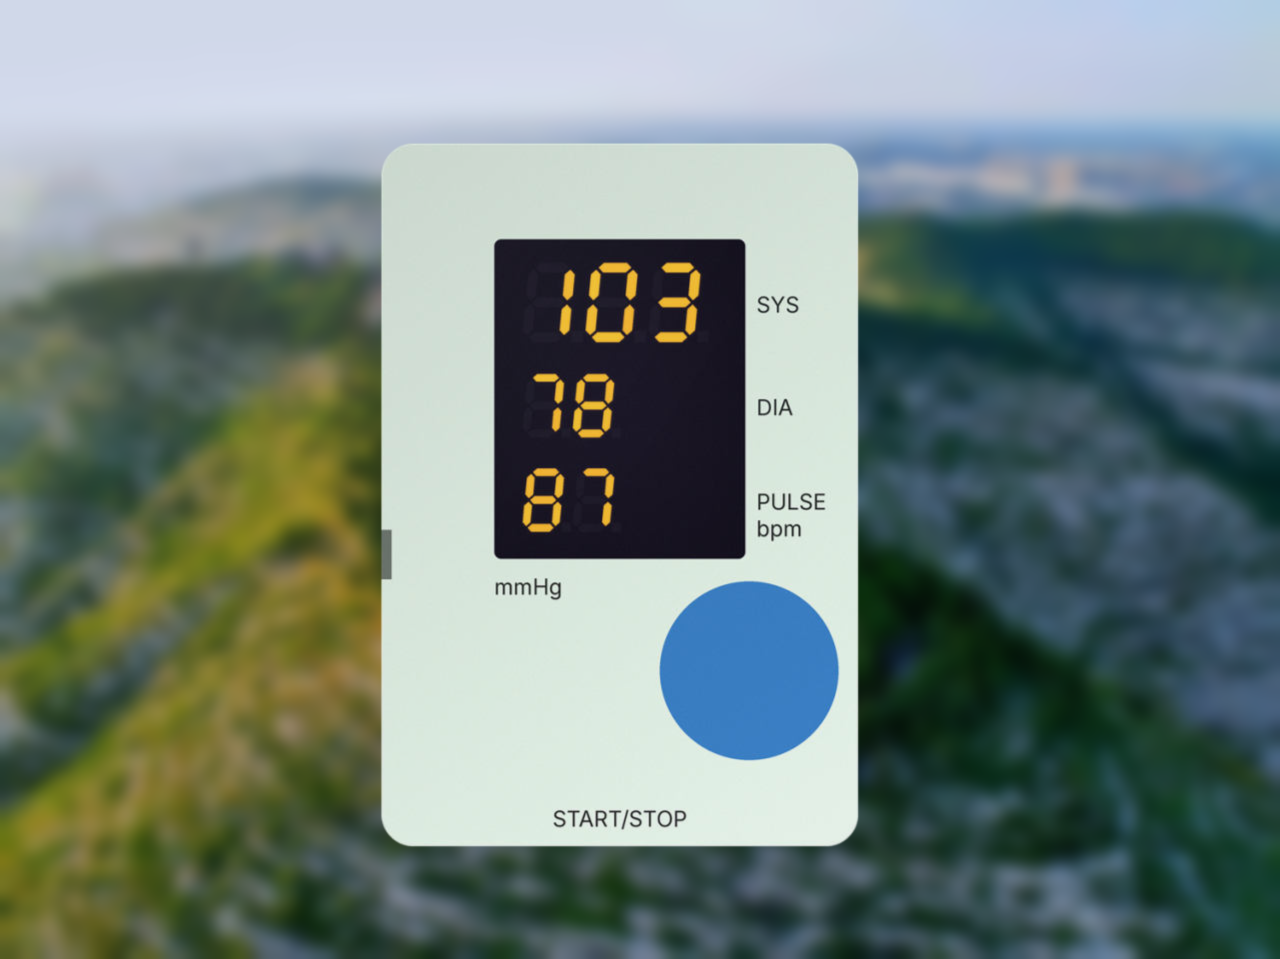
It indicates 103 mmHg
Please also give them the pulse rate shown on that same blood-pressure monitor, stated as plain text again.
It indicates 87 bpm
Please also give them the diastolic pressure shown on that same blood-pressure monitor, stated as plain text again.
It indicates 78 mmHg
